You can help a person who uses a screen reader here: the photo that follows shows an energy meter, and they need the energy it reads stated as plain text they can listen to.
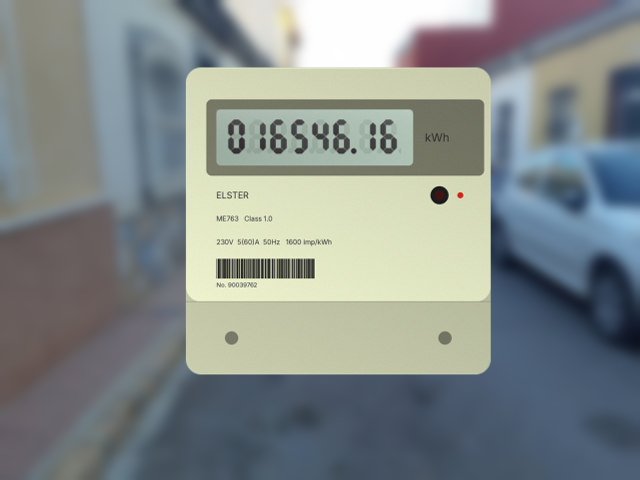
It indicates 16546.16 kWh
